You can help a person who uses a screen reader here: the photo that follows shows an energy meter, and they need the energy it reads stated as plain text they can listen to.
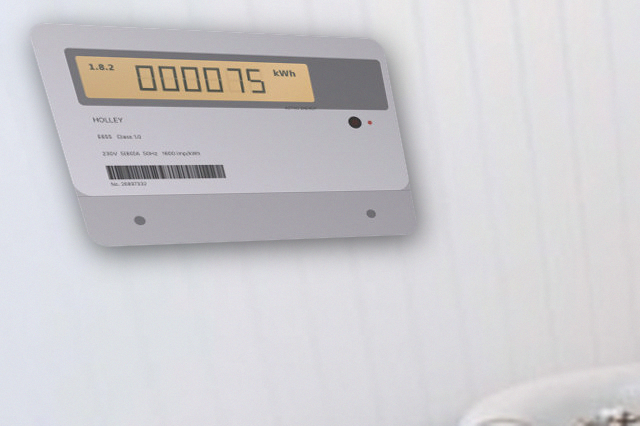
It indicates 75 kWh
